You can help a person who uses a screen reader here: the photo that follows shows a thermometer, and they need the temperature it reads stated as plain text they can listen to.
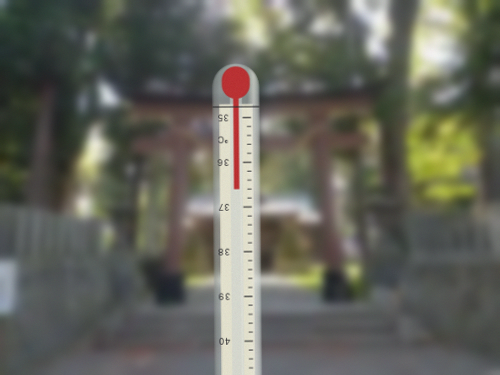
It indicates 36.6 °C
